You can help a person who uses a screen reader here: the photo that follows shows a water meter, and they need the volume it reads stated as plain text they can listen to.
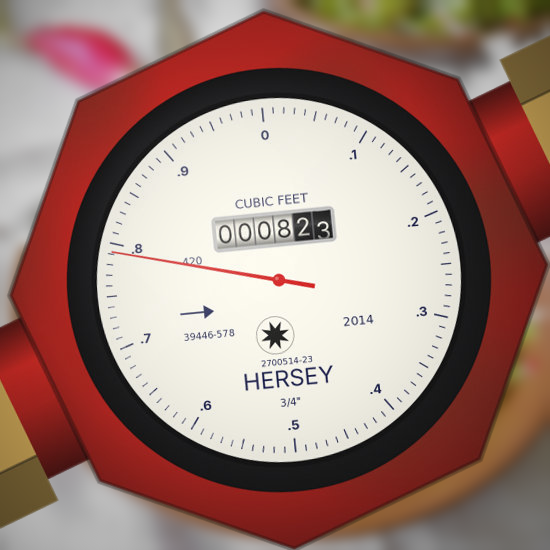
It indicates 822.79 ft³
